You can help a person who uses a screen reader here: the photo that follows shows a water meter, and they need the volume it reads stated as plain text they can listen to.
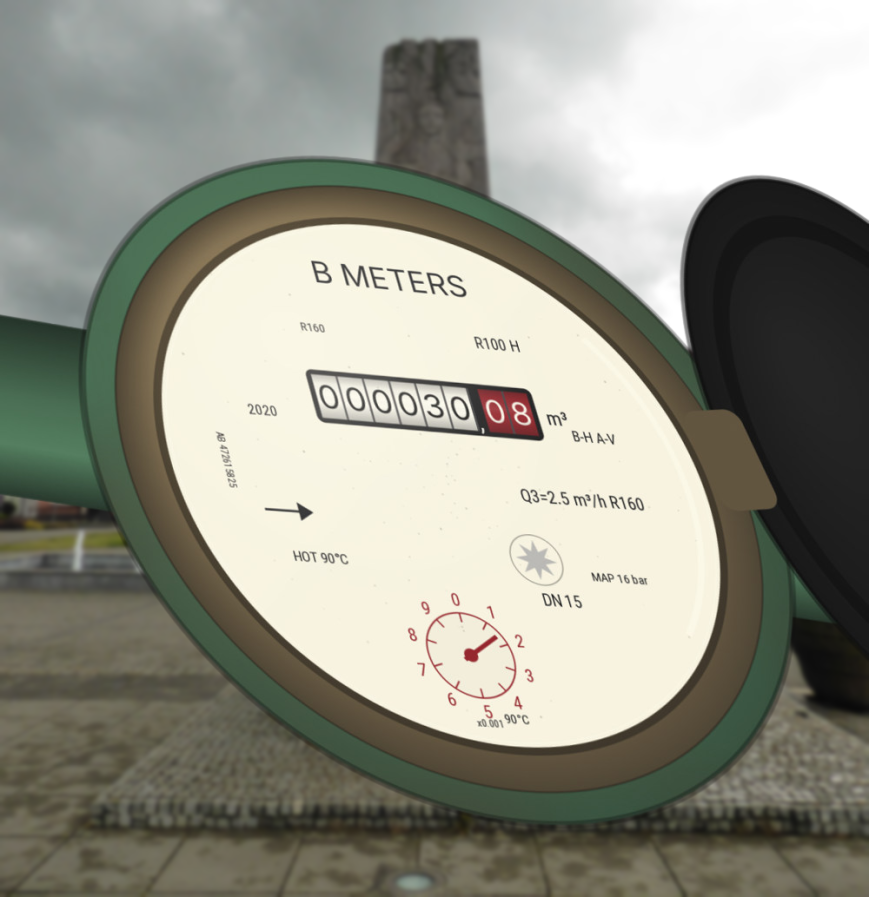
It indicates 30.081 m³
